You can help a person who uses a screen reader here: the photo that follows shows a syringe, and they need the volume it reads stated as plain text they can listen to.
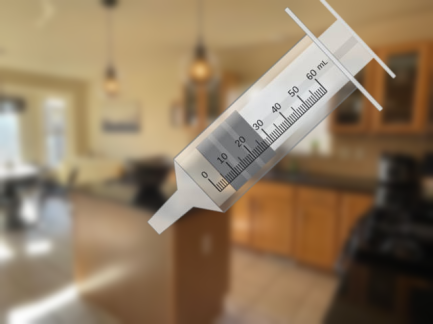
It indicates 5 mL
